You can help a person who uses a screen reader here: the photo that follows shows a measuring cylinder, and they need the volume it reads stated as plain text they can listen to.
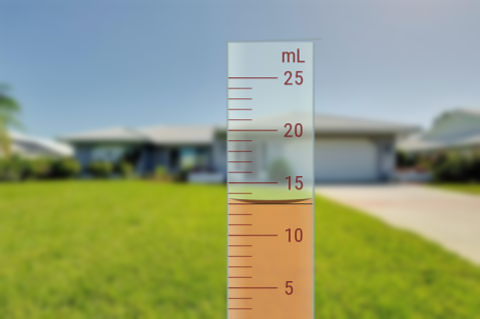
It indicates 13 mL
